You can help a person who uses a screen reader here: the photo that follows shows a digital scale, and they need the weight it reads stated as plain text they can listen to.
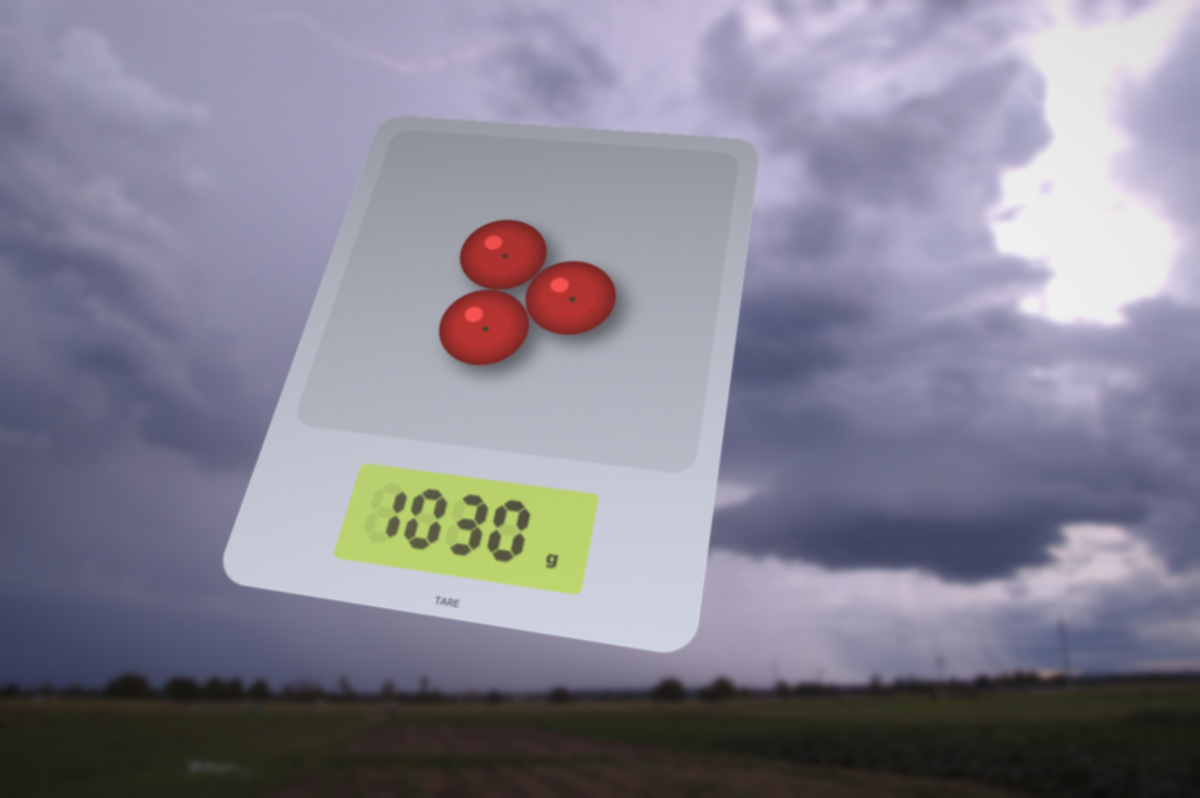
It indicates 1030 g
